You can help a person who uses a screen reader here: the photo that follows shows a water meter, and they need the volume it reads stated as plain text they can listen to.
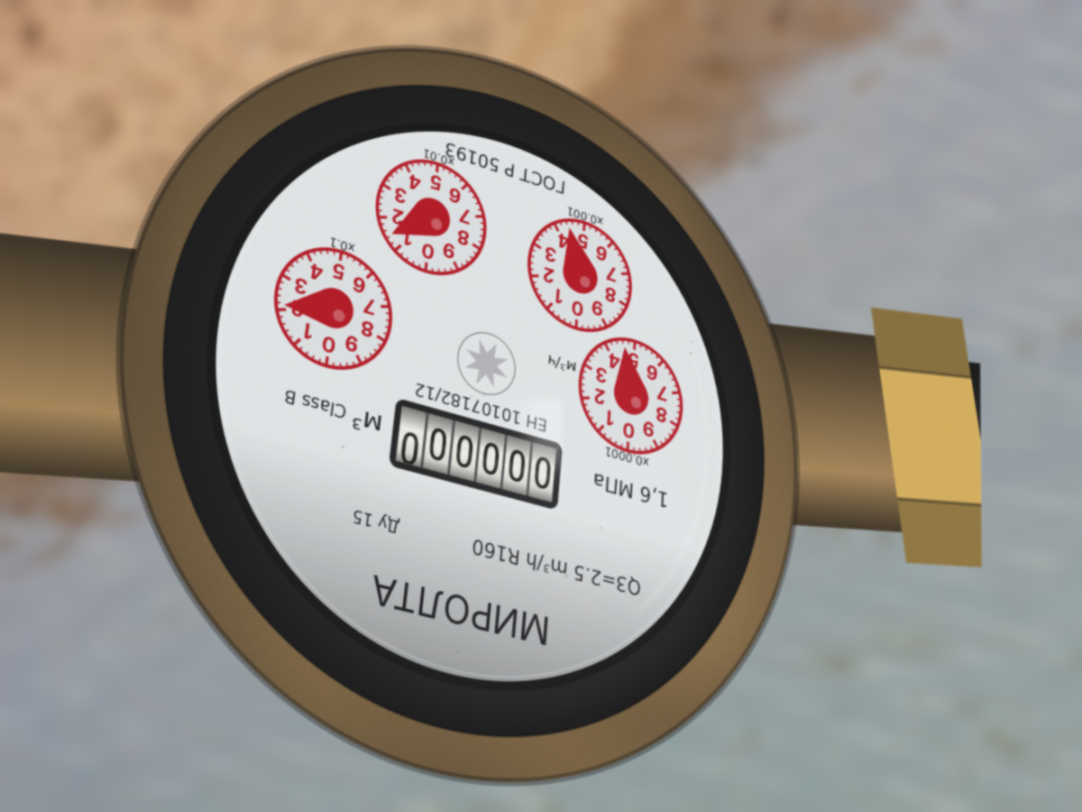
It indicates 0.2144 m³
